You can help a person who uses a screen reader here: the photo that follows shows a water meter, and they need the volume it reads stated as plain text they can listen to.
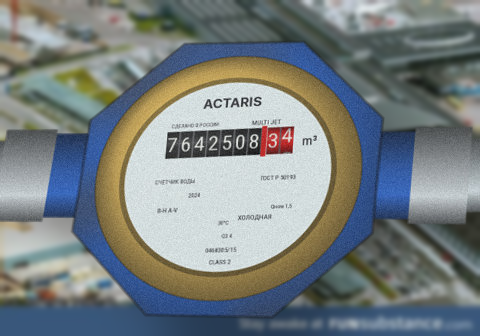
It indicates 7642508.34 m³
